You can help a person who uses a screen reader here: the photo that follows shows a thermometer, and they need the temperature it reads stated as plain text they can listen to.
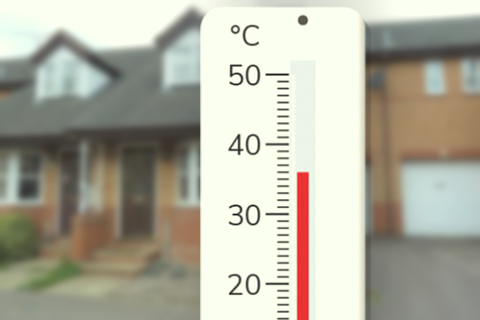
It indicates 36 °C
